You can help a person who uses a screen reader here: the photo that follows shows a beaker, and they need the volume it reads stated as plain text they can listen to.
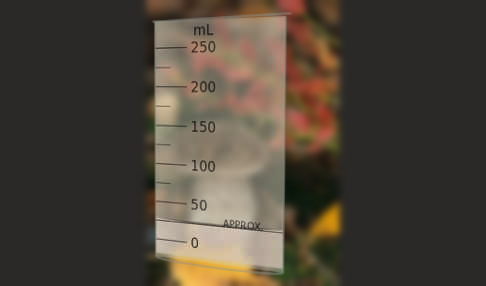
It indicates 25 mL
